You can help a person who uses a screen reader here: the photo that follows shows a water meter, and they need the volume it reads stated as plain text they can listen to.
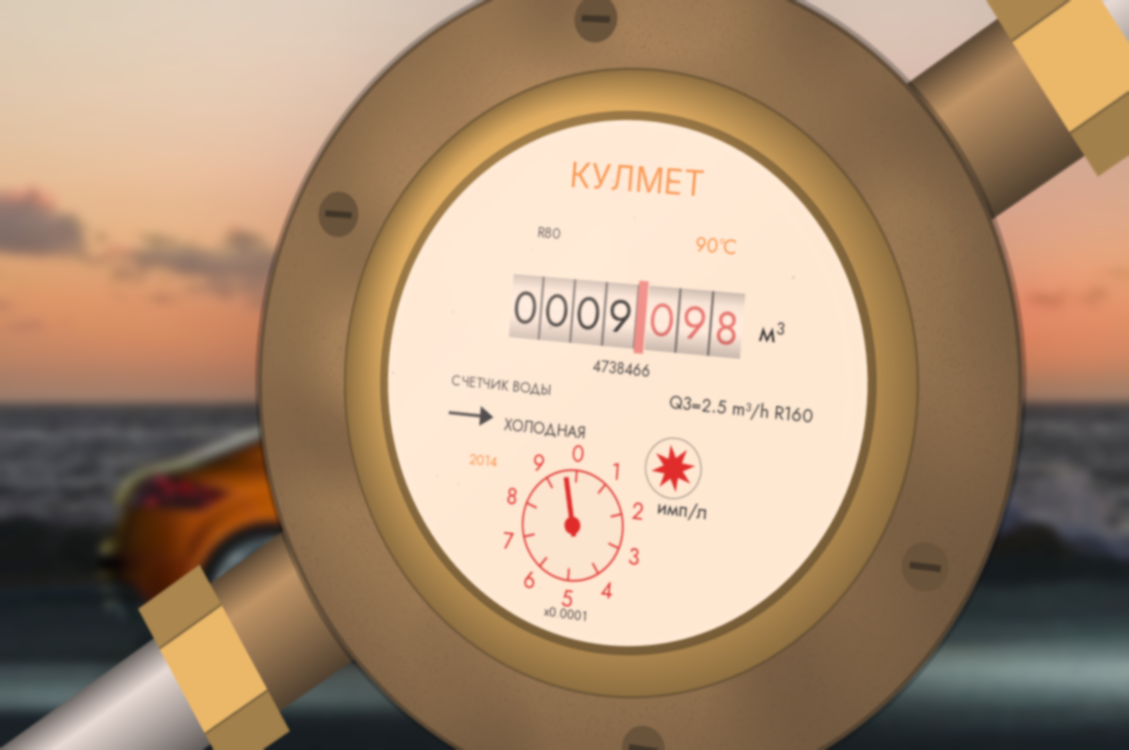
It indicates 9.0979 m³
